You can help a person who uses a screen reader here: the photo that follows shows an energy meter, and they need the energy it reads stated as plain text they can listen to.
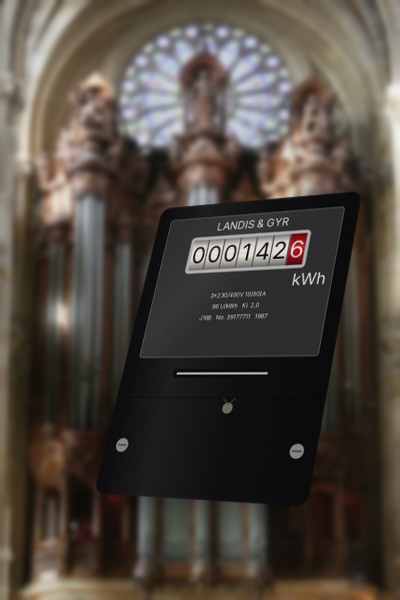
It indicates 142.6 kWh
